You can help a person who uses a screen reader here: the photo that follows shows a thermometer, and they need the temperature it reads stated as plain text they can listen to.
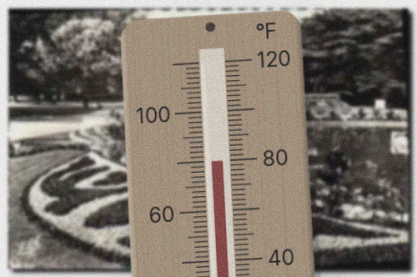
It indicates 80 °F
